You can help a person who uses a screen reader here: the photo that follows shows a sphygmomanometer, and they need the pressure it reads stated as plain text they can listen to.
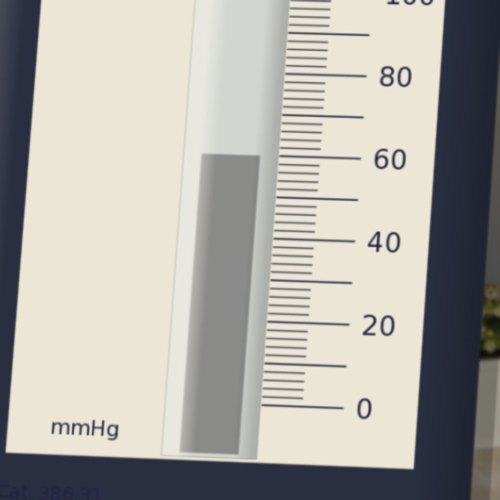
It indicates 60 mmHg
